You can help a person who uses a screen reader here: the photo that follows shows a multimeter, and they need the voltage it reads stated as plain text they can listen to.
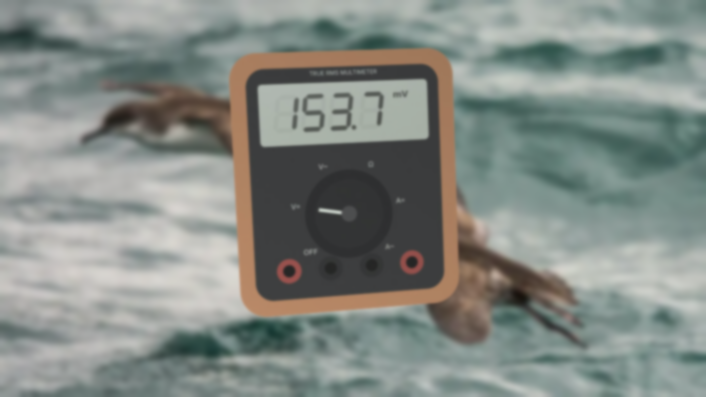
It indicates 153.7 mV
